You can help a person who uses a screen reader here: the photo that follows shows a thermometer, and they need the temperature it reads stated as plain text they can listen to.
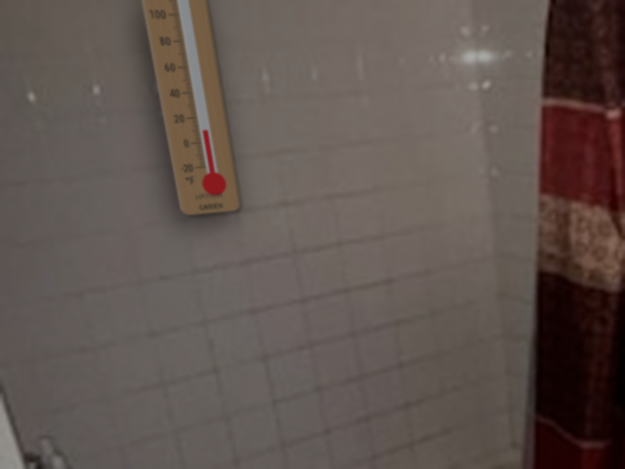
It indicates 10 °F
